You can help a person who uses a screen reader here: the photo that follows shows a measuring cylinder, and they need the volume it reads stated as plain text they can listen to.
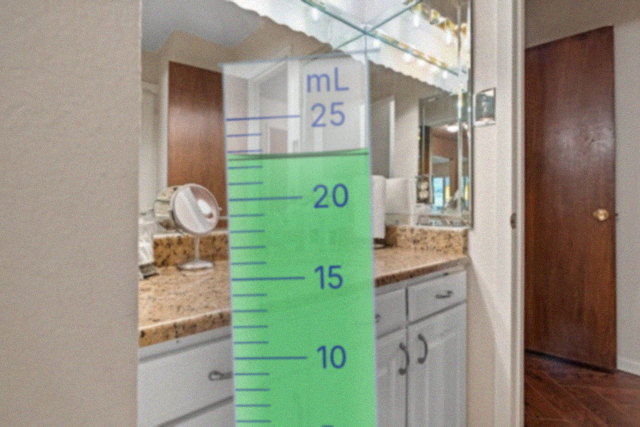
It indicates 22.5 mL
